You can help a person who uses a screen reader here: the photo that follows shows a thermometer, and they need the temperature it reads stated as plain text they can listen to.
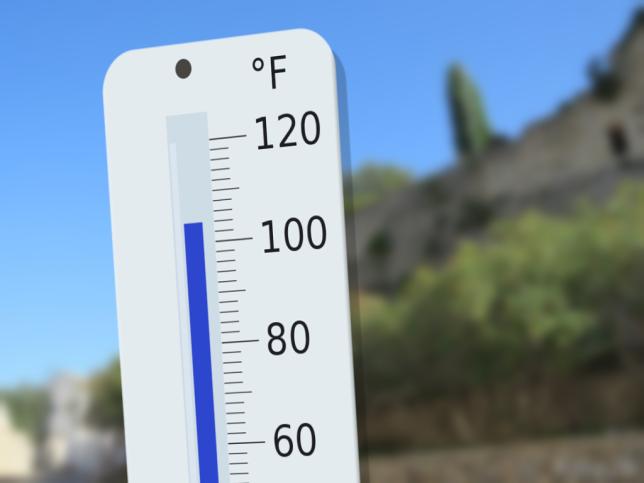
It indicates 104 °F
